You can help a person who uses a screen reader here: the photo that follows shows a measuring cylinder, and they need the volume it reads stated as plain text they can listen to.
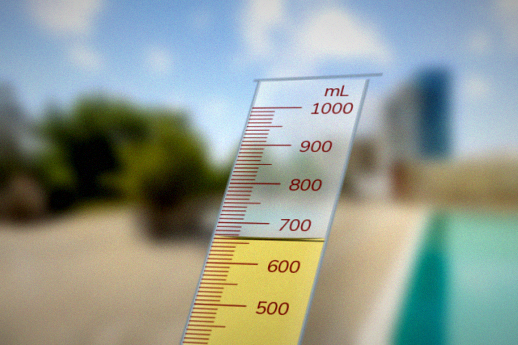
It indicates 660 mL
